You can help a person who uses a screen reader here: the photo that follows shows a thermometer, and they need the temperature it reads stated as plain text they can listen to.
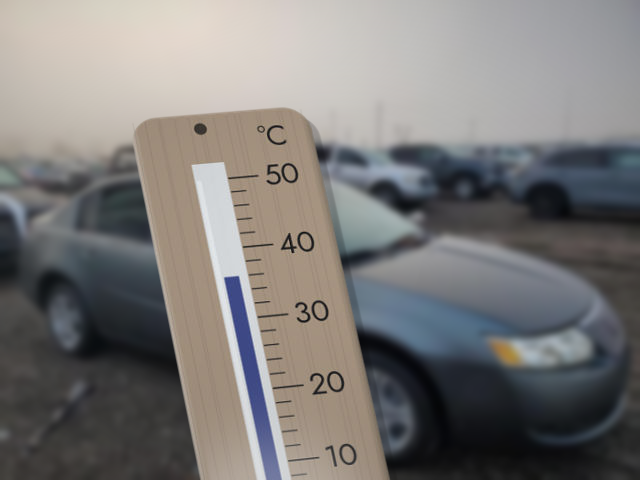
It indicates 36 °C
